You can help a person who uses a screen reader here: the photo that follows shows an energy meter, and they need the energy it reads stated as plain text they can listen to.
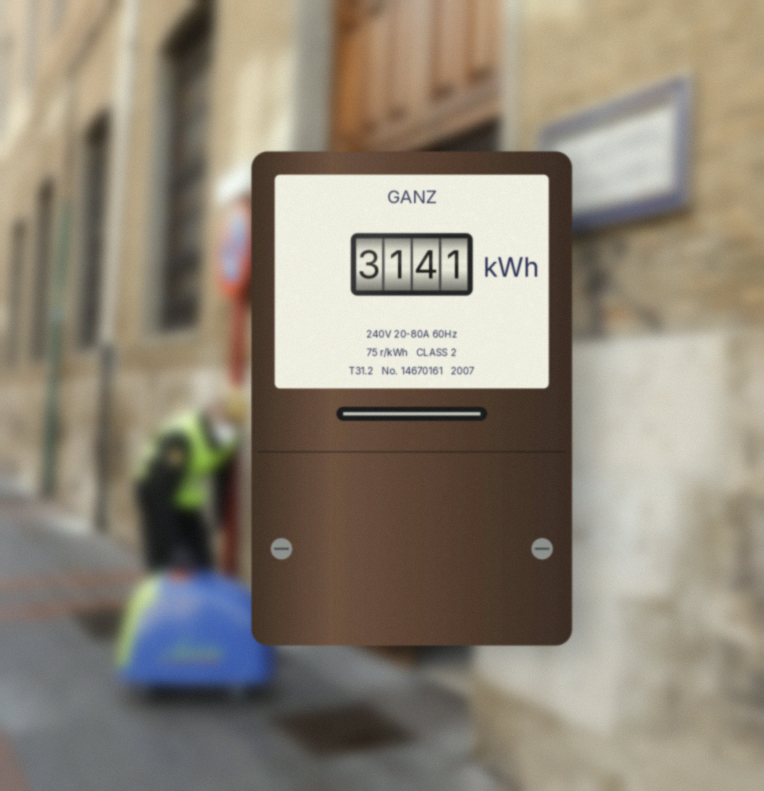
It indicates 3141 kWh
